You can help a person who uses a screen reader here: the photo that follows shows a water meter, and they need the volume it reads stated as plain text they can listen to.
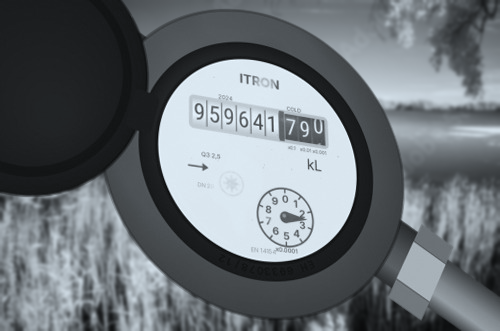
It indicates 959641.7902 kL
